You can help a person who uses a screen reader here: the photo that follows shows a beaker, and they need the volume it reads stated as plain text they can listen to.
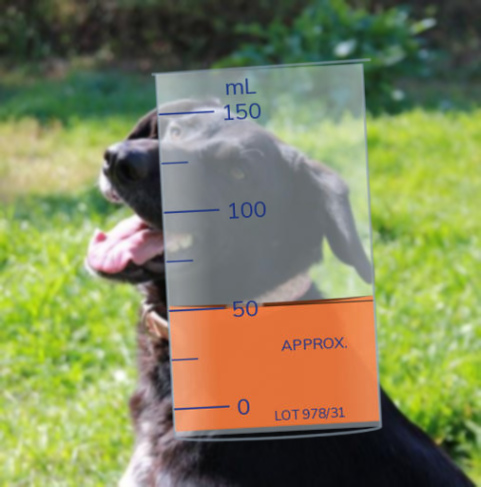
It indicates 50 mL
